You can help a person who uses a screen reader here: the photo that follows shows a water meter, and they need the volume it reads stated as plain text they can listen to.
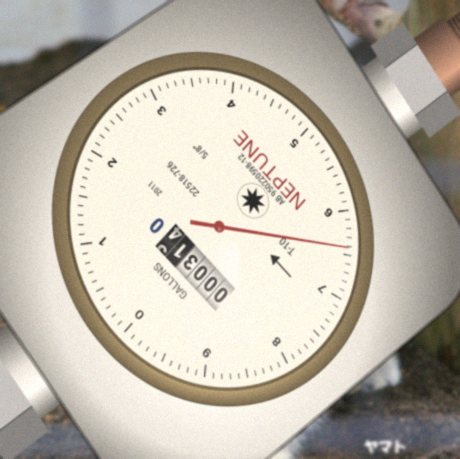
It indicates 3136.4 gal
